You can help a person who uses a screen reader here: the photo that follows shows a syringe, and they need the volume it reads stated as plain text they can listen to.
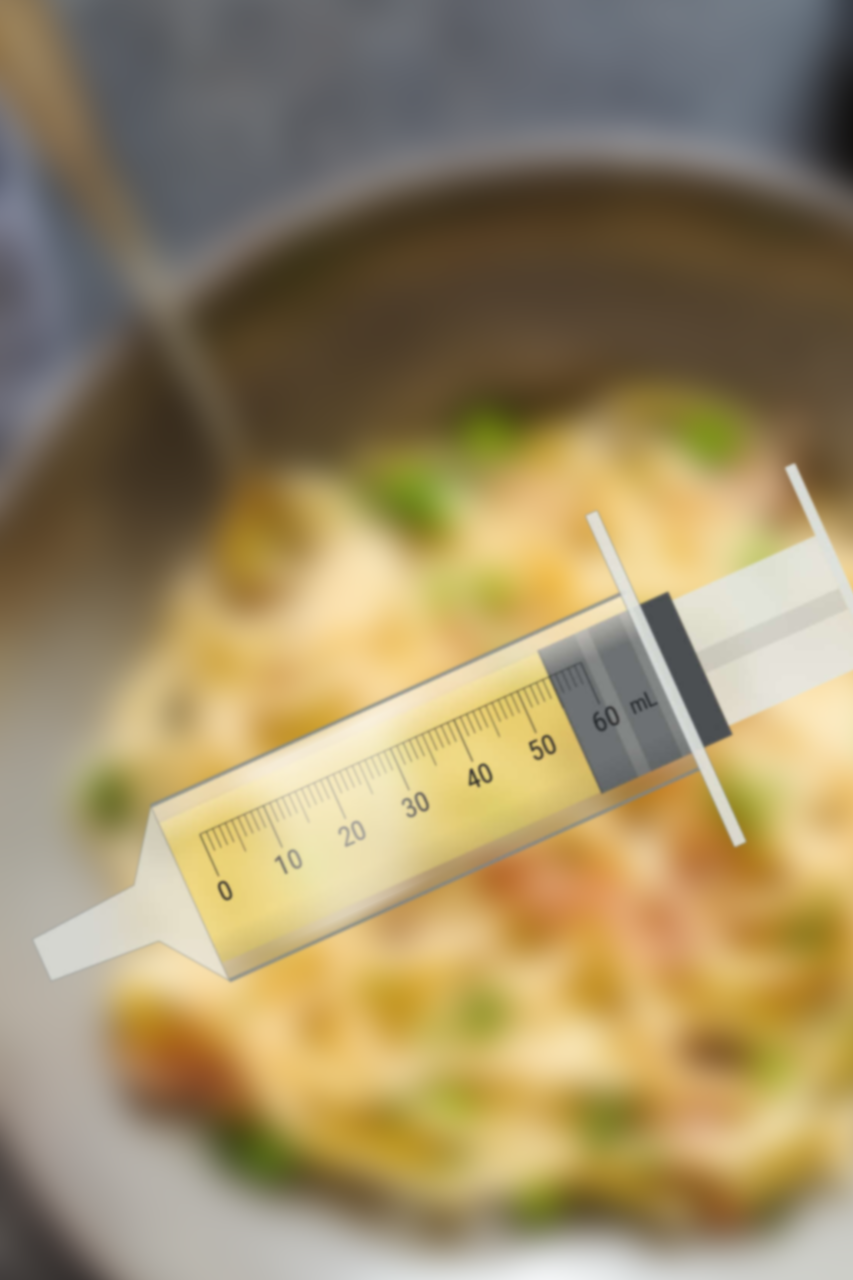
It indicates 55 mL
